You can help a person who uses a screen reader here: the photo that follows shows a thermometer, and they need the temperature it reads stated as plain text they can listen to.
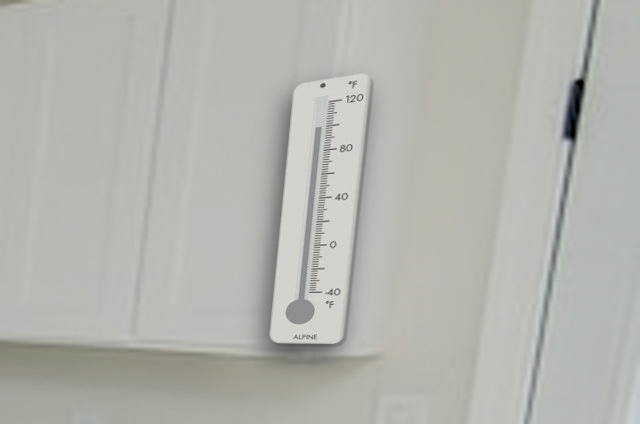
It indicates 100 °F
